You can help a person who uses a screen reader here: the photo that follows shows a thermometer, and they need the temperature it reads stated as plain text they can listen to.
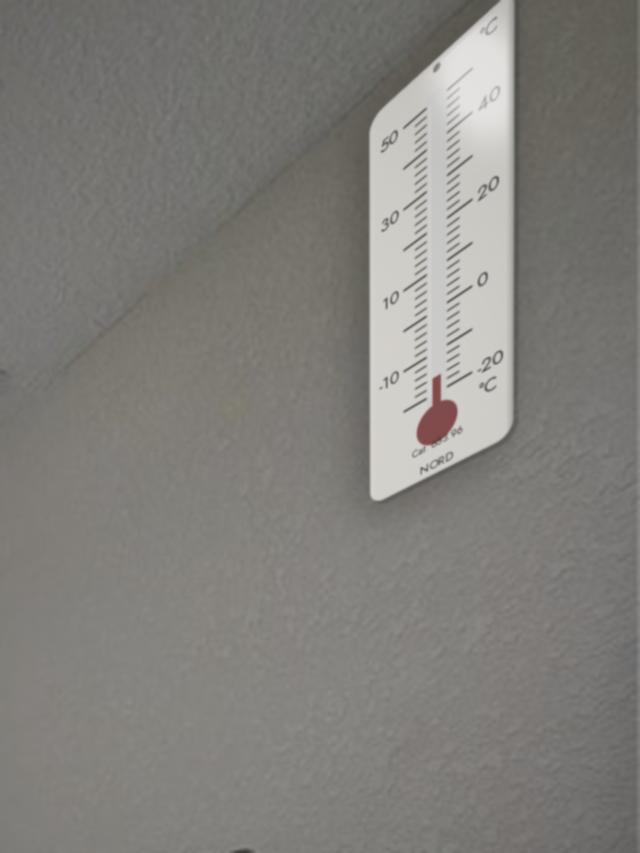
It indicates -16 °C
